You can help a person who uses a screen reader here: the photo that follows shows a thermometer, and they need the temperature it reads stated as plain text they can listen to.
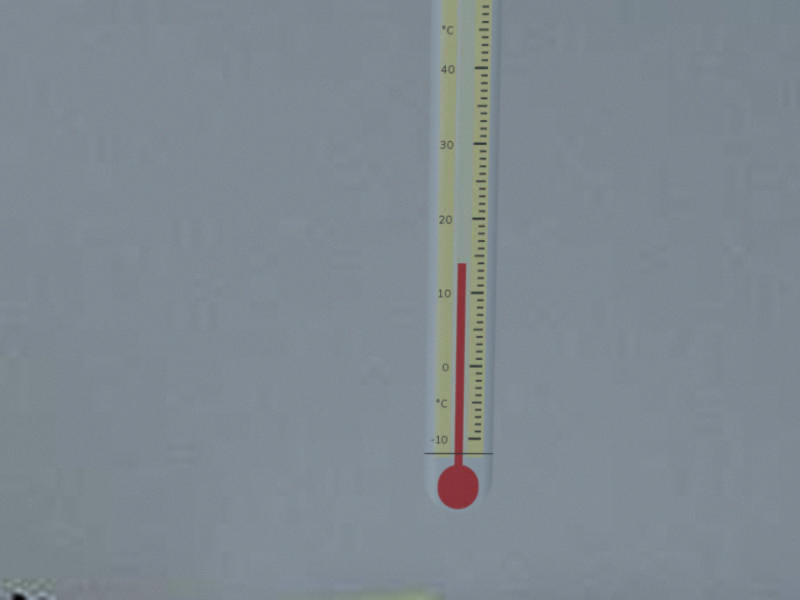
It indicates 14 °C
